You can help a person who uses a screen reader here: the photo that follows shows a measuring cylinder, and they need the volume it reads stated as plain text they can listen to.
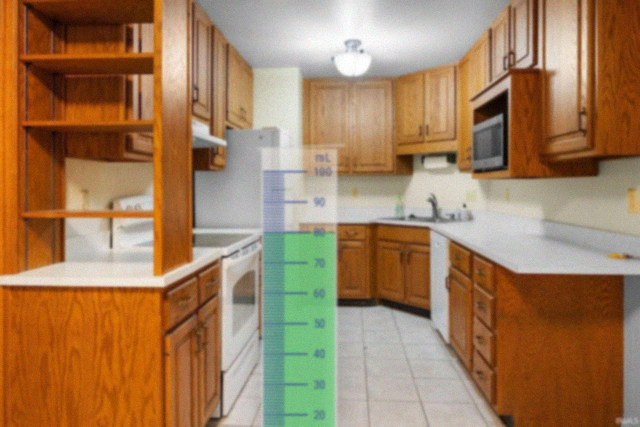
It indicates 80 mL
